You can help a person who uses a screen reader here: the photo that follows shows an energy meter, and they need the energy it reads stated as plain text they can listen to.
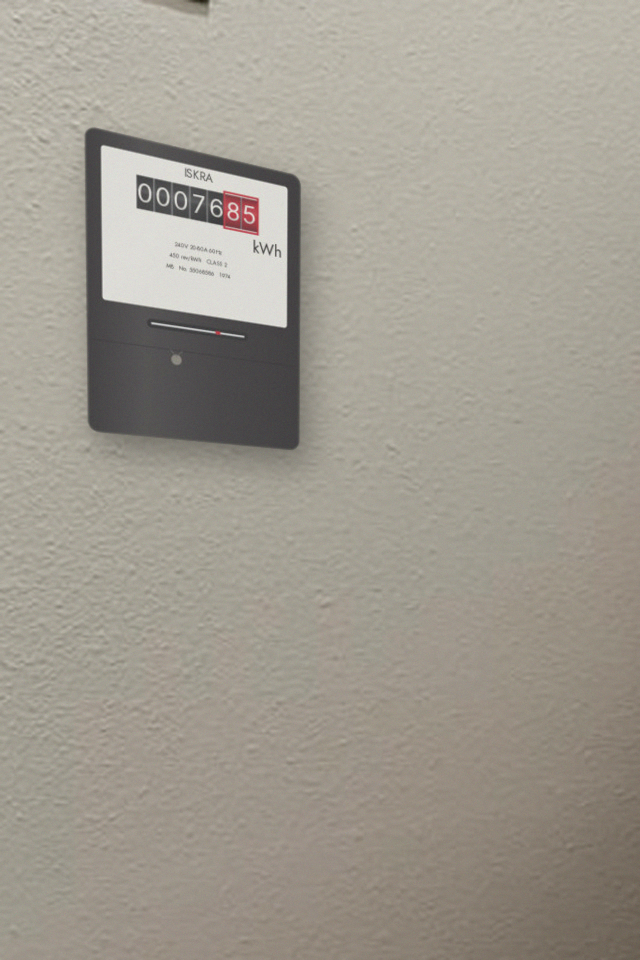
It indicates 76.85 kWh
